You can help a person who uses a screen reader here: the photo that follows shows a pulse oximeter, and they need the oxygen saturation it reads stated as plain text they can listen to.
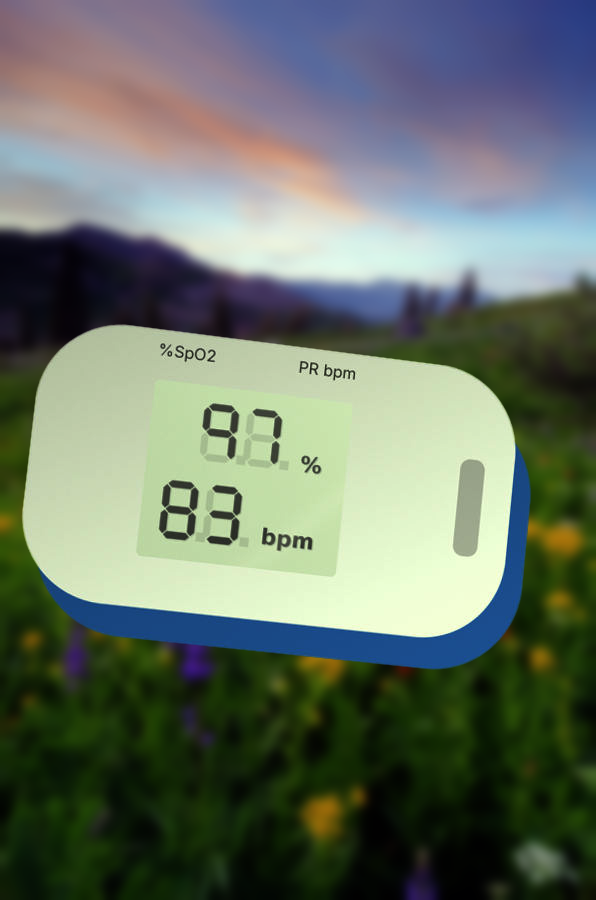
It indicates 97 %
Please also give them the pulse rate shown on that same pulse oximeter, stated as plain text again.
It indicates 83 bpm
